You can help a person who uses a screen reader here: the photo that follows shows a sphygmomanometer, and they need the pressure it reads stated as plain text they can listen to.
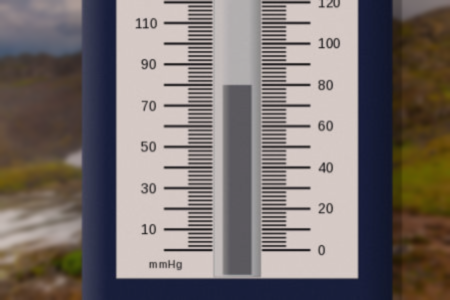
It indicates 80 mmHg
